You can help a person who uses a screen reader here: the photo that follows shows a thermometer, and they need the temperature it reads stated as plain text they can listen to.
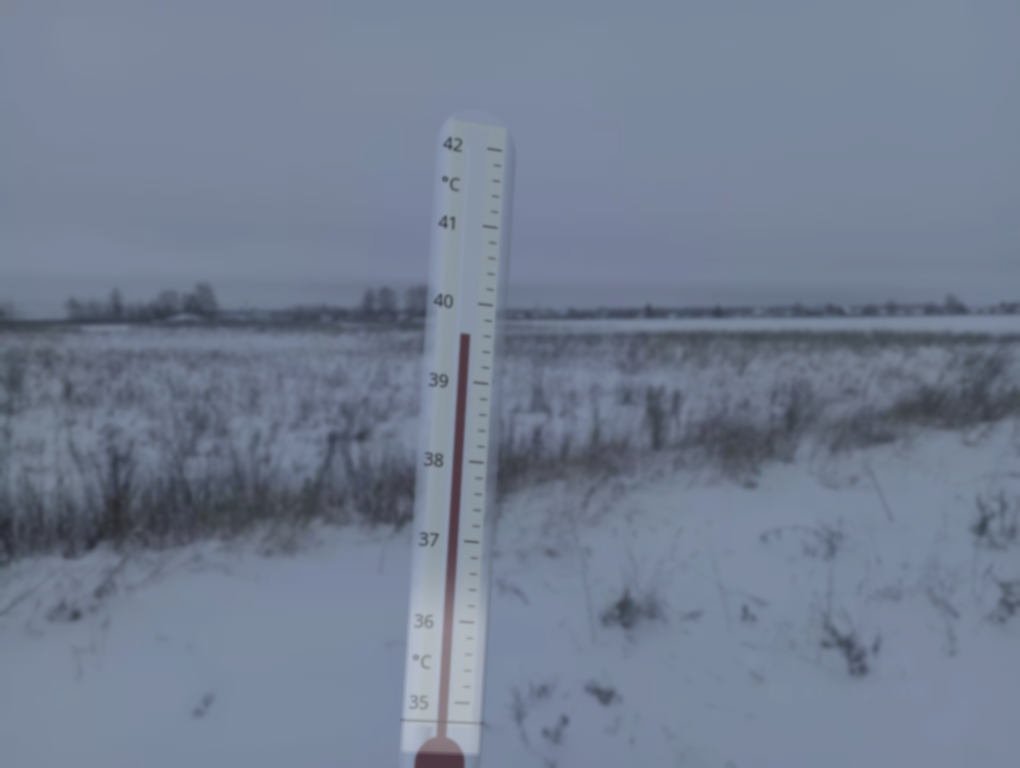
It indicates 39.6 °C
